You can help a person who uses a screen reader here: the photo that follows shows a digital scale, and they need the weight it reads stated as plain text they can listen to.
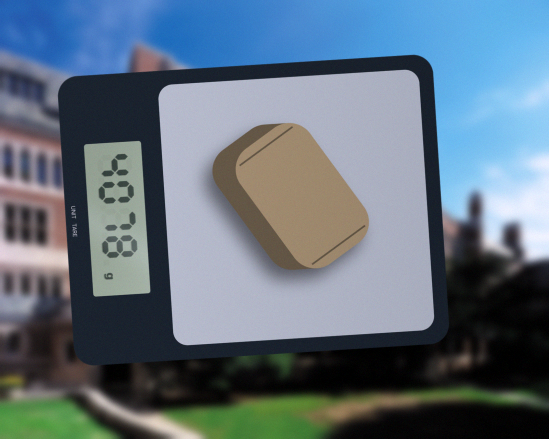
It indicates 4078 g
